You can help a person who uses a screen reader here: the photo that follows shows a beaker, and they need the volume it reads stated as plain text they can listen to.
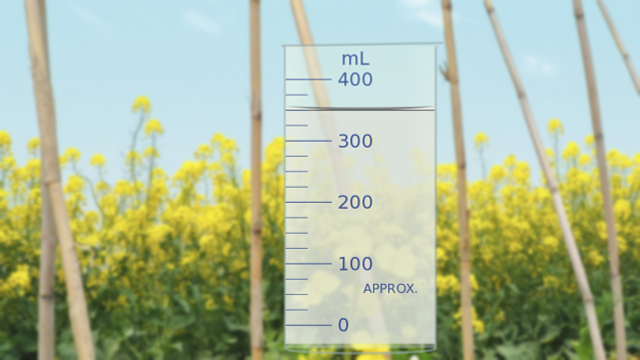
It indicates 350 mL
